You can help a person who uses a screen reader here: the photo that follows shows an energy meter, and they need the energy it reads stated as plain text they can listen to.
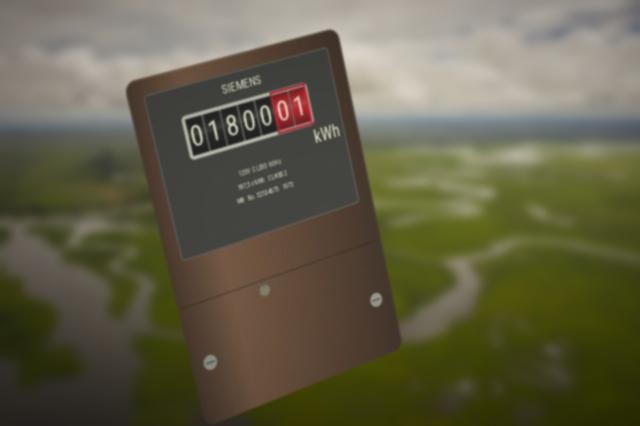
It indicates 1800.01 kWh
